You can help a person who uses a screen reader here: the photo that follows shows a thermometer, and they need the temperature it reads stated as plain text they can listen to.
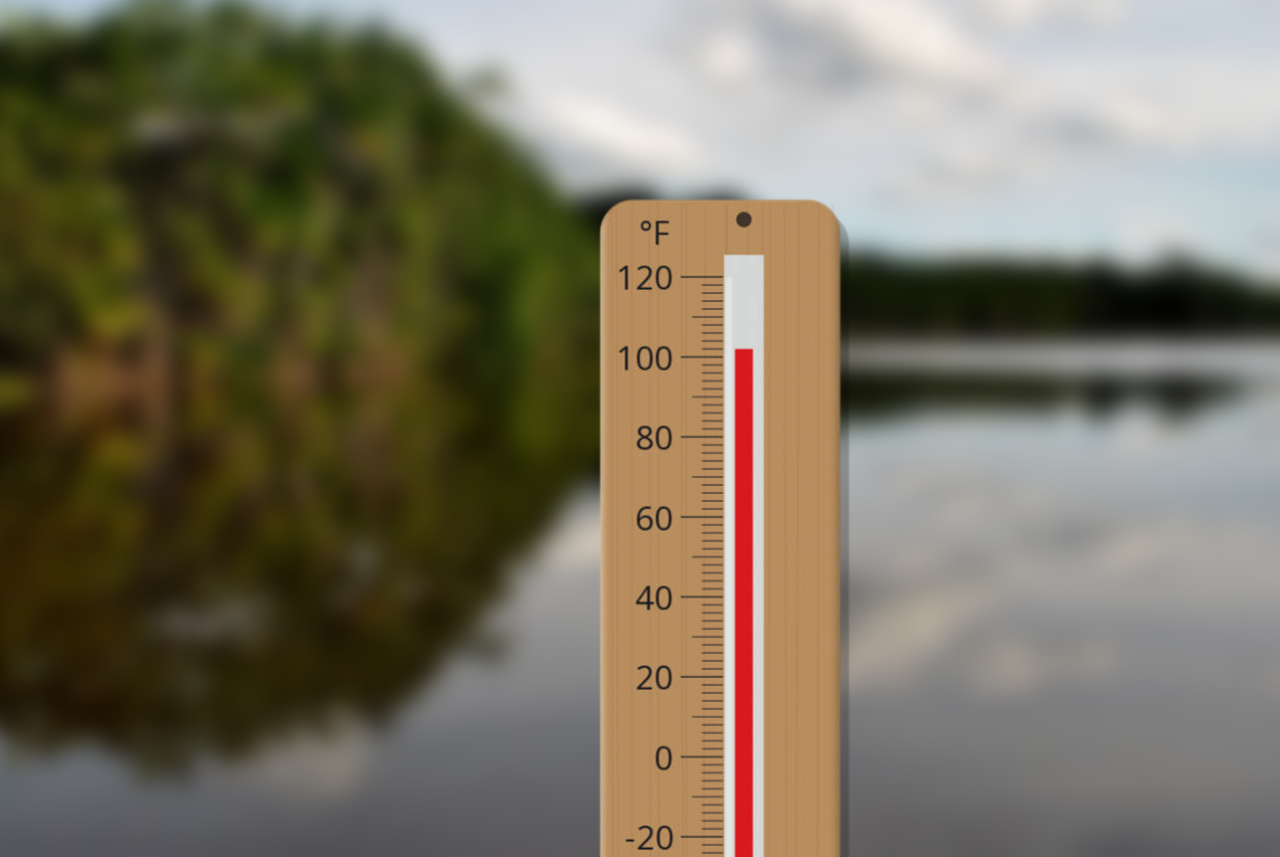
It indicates 102 °F
